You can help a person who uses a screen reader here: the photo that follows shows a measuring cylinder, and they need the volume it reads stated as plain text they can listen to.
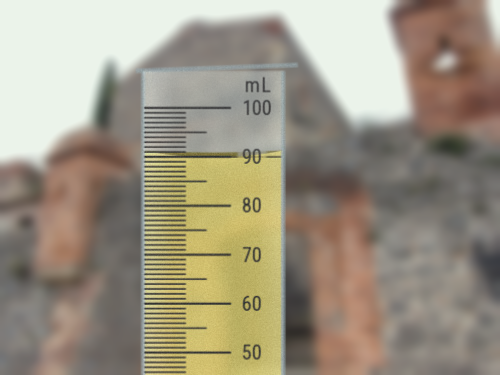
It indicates 90 mL
